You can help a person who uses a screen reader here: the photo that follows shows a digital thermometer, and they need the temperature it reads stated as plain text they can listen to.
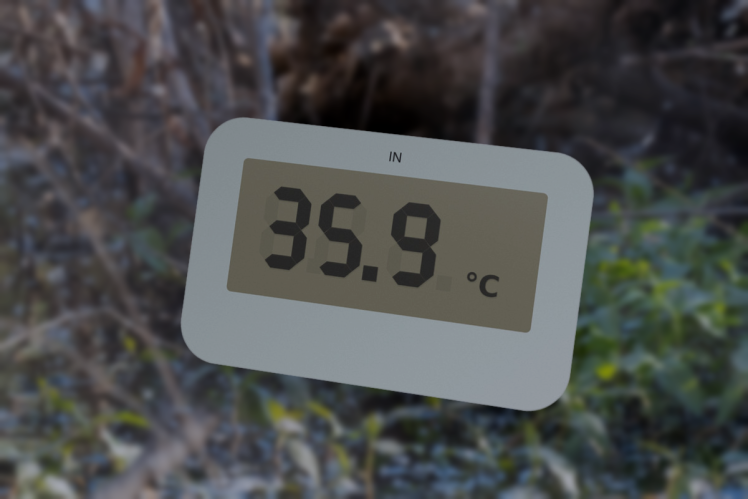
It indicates 35.9 °C
